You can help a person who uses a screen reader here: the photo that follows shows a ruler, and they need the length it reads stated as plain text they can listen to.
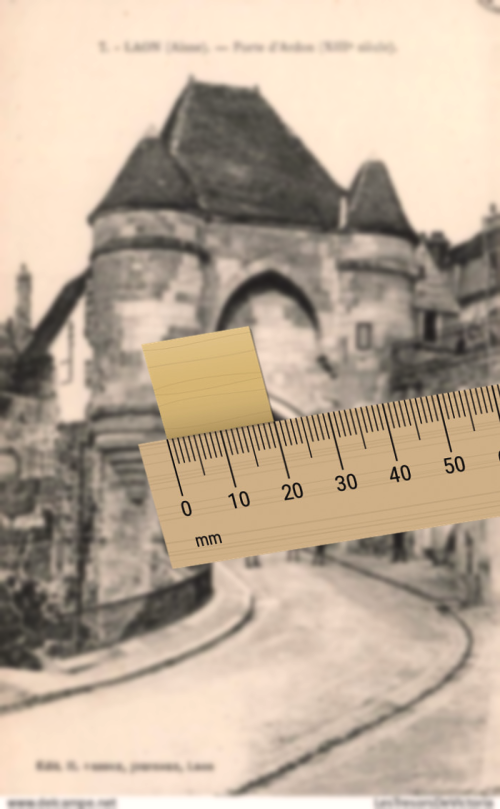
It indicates 20 mm
